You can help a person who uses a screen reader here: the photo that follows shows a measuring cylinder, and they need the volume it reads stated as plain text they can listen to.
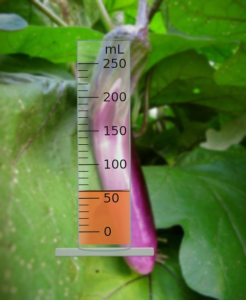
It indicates 60 mL
